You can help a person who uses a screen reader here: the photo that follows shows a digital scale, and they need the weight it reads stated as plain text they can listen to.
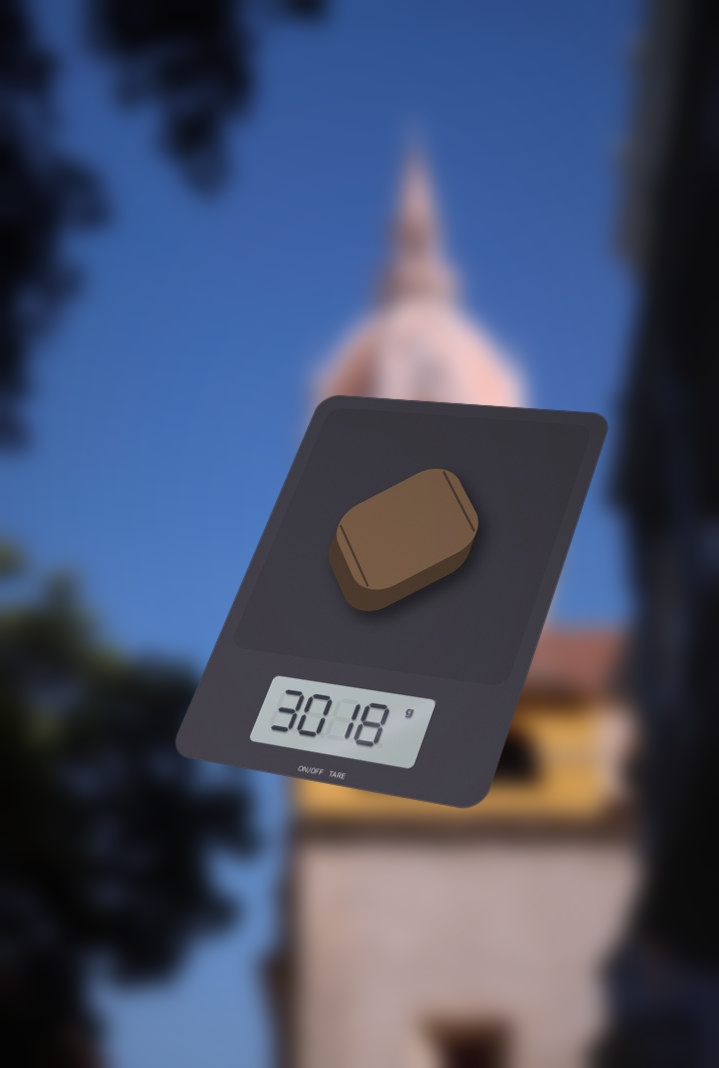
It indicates 3018 g
